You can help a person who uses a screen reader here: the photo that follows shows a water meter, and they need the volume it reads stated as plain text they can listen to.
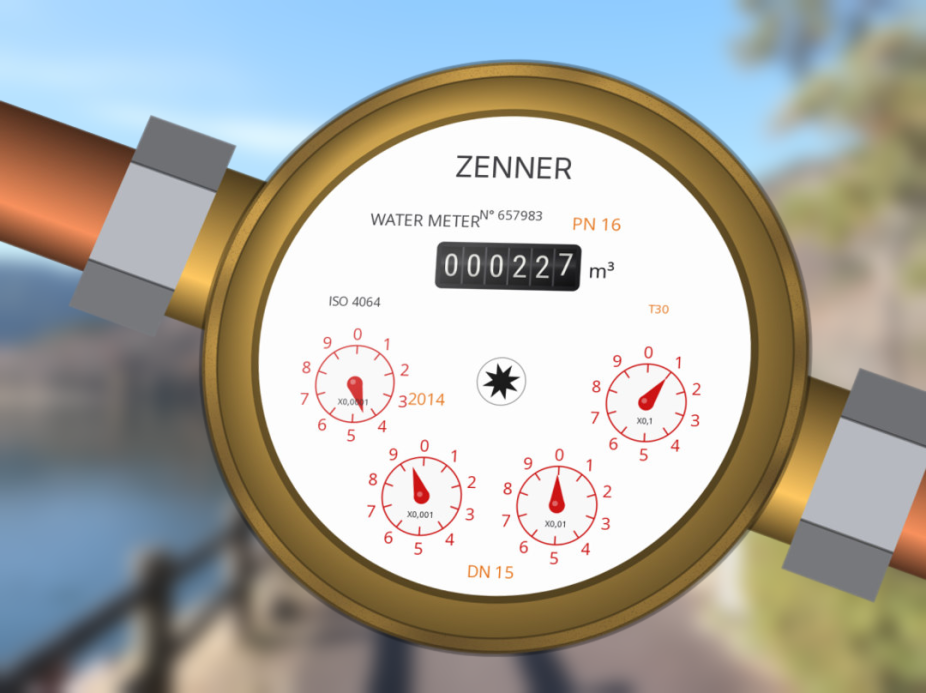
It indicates 227.0994 m³
